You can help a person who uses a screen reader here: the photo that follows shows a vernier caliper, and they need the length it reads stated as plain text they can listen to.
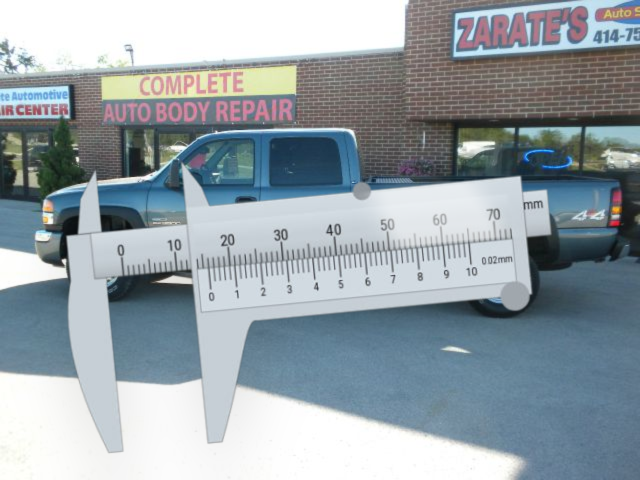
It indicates 16.0 mm
